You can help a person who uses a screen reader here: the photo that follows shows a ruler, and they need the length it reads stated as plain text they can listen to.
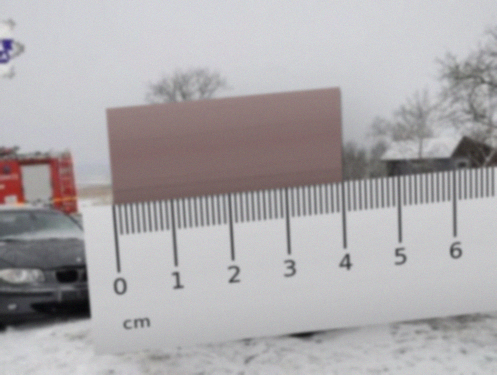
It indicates 4 cm
